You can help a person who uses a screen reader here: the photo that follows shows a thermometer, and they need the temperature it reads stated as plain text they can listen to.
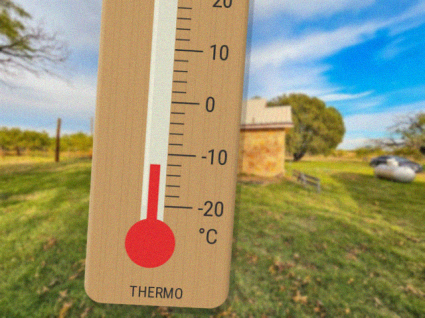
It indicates -12 °C
